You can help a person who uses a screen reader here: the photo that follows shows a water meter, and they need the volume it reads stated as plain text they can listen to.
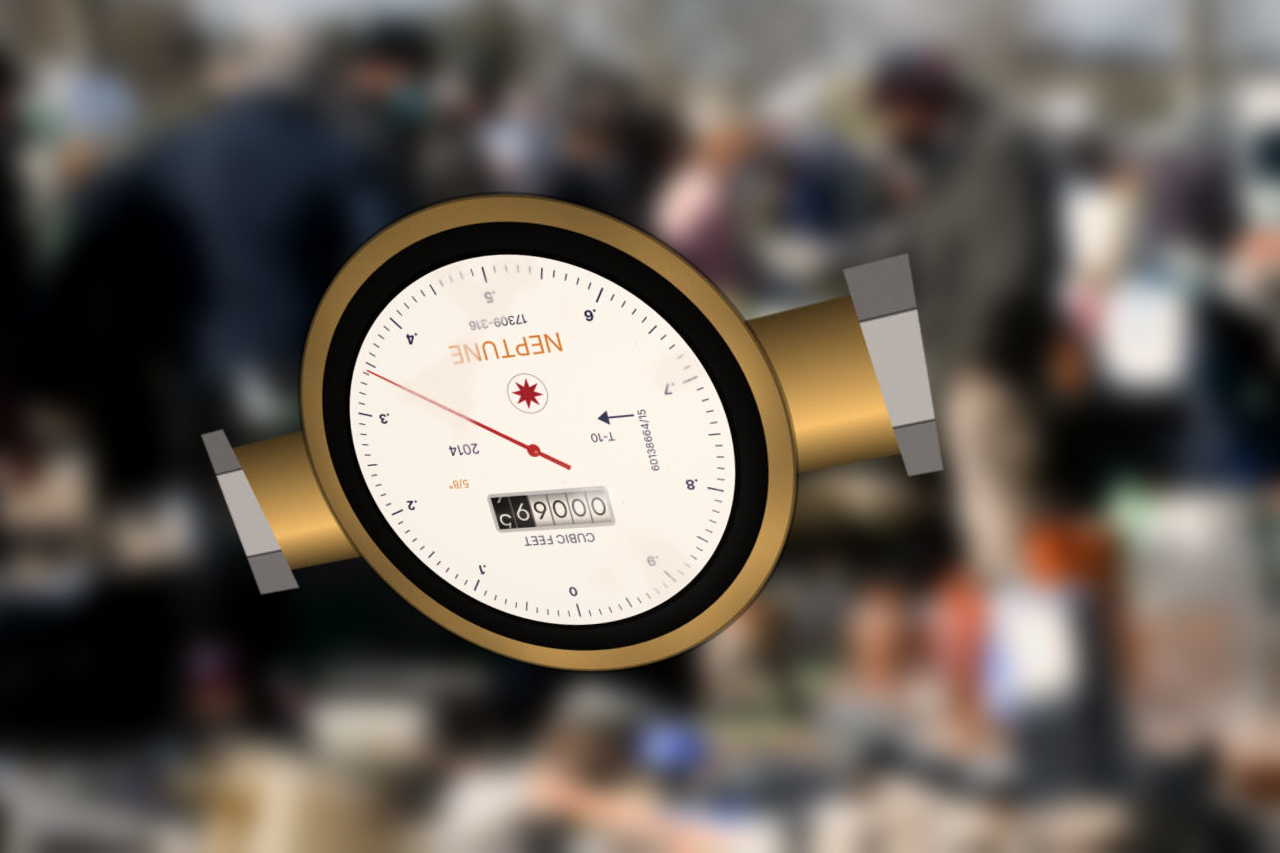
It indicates 695.34 ft³
